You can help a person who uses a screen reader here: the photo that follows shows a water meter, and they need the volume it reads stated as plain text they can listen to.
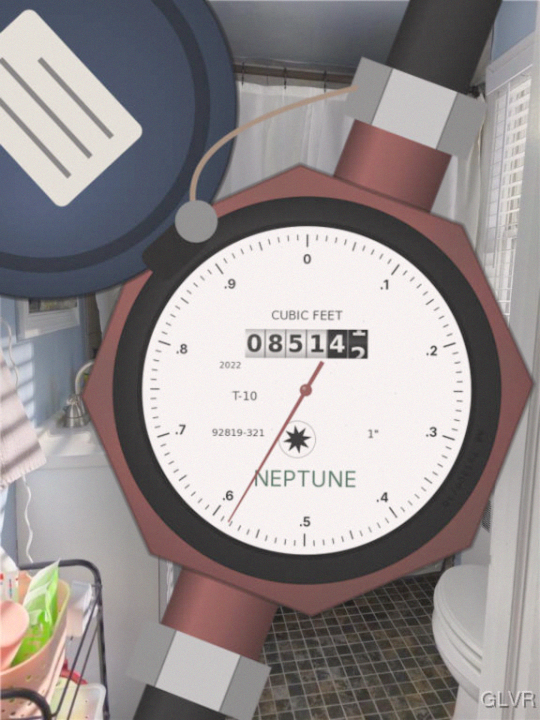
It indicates 85141.58 ft³
